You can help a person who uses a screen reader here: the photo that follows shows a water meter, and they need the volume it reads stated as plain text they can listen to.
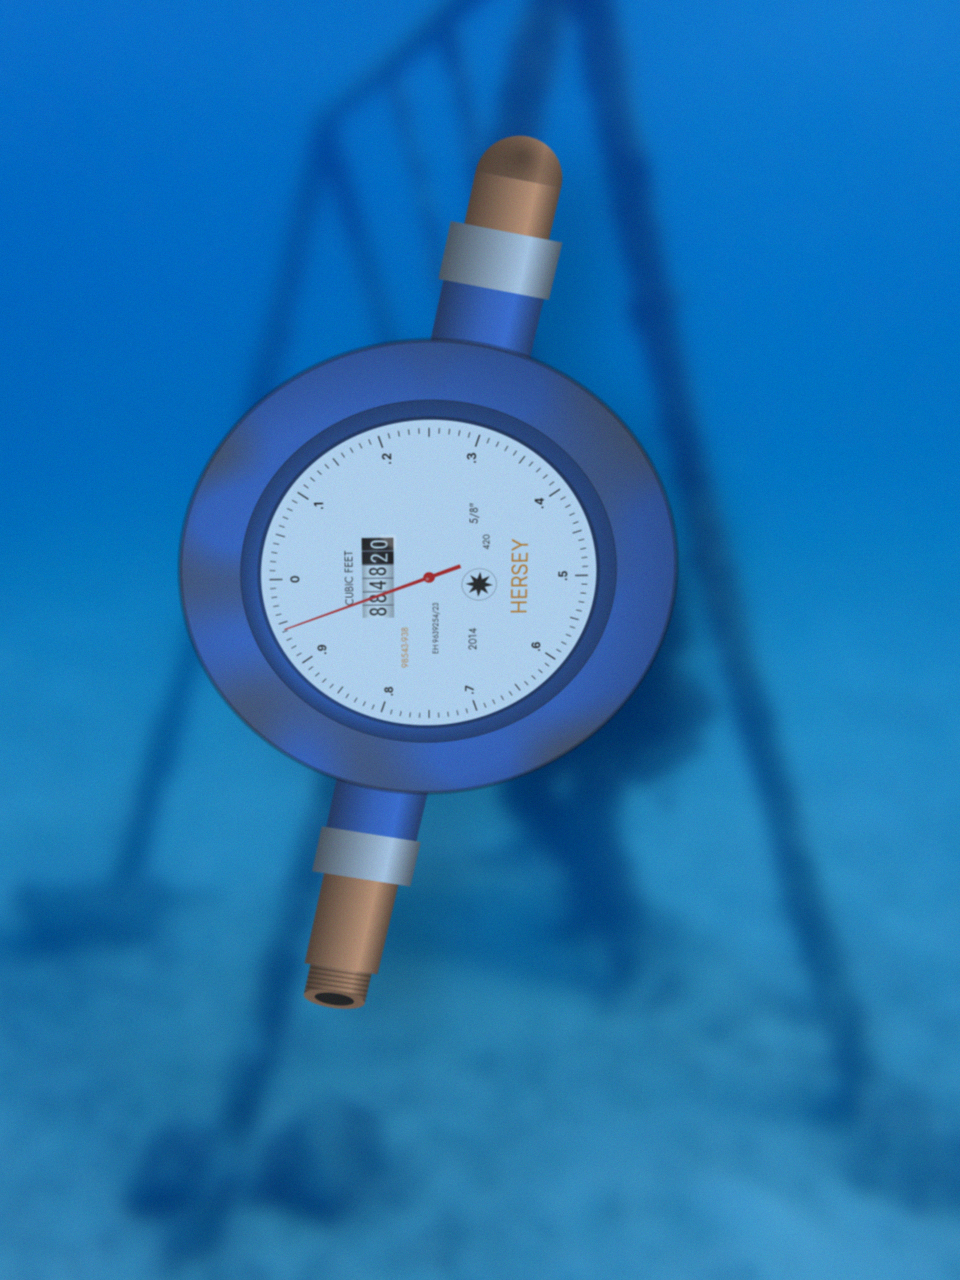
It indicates 884819.94 ft³
